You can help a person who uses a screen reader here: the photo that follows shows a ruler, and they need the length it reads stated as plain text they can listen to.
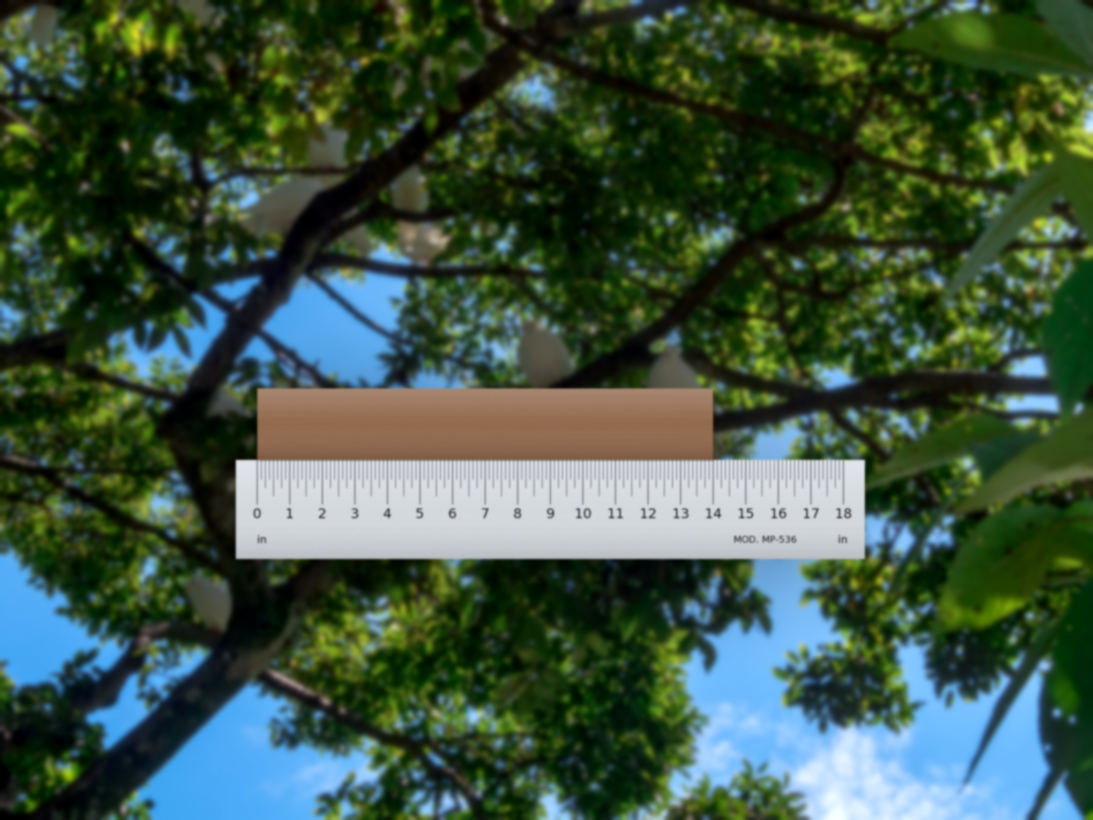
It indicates 14 in
